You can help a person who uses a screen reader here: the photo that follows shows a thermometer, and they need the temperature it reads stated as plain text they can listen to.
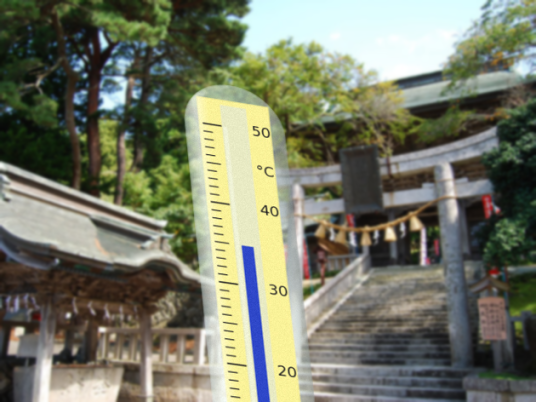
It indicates 35 °C
